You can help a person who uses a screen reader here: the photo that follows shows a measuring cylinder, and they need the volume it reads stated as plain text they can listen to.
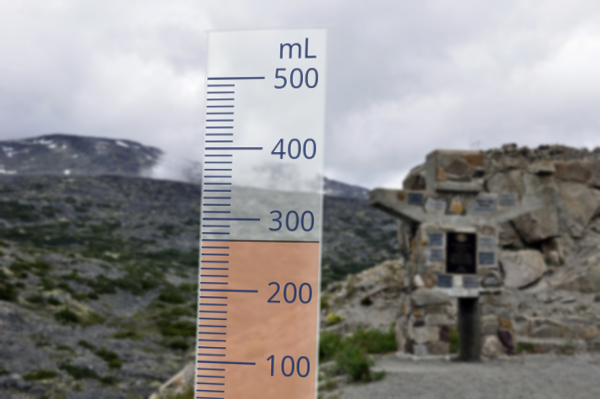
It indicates 270 mL
